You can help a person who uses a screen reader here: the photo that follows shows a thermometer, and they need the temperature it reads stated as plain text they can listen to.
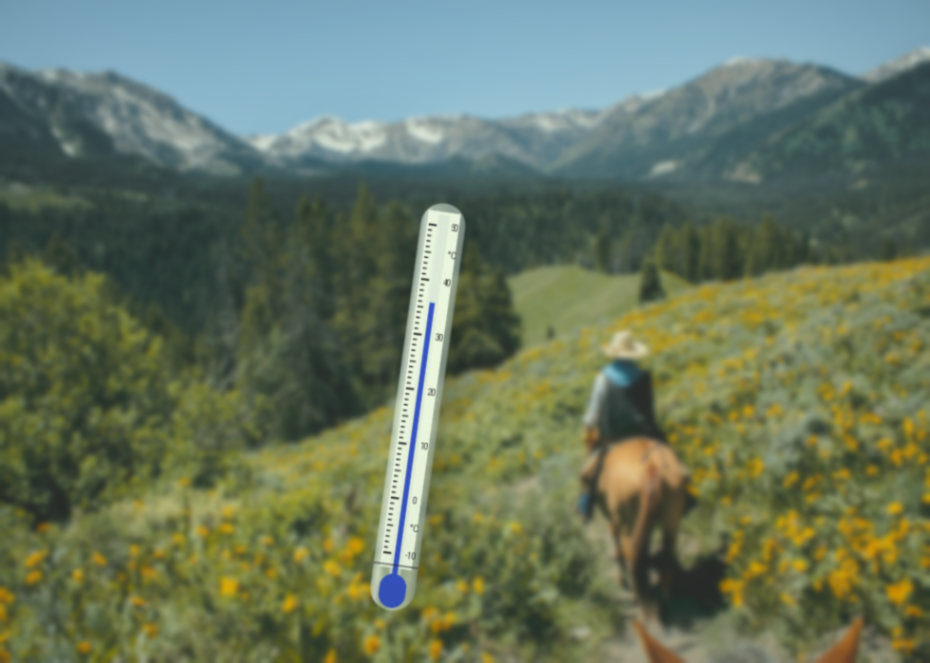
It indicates 36 °C
